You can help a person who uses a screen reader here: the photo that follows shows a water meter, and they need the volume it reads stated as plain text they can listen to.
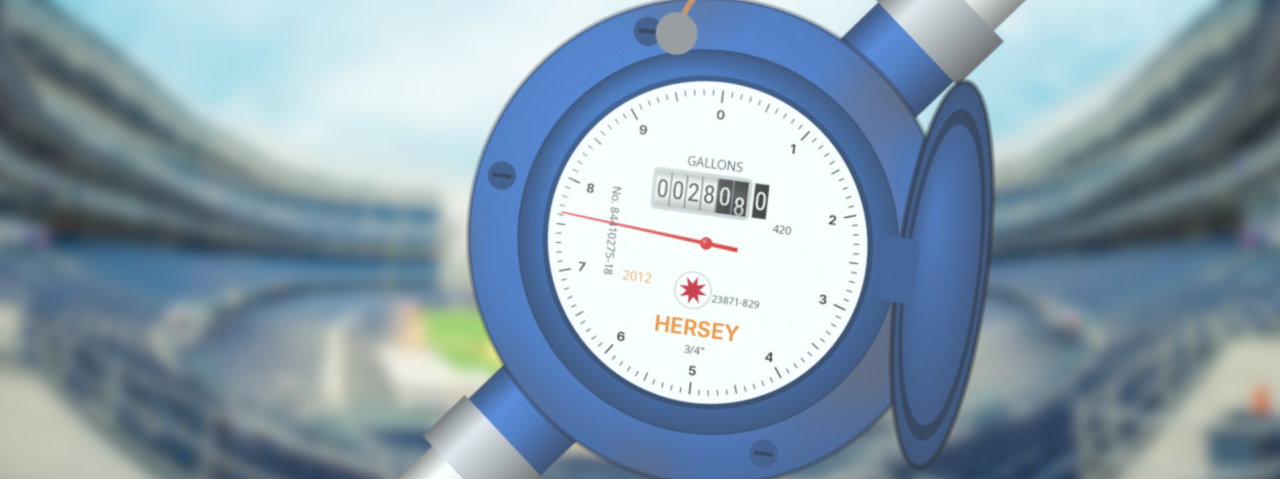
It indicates 28077.6 gal
